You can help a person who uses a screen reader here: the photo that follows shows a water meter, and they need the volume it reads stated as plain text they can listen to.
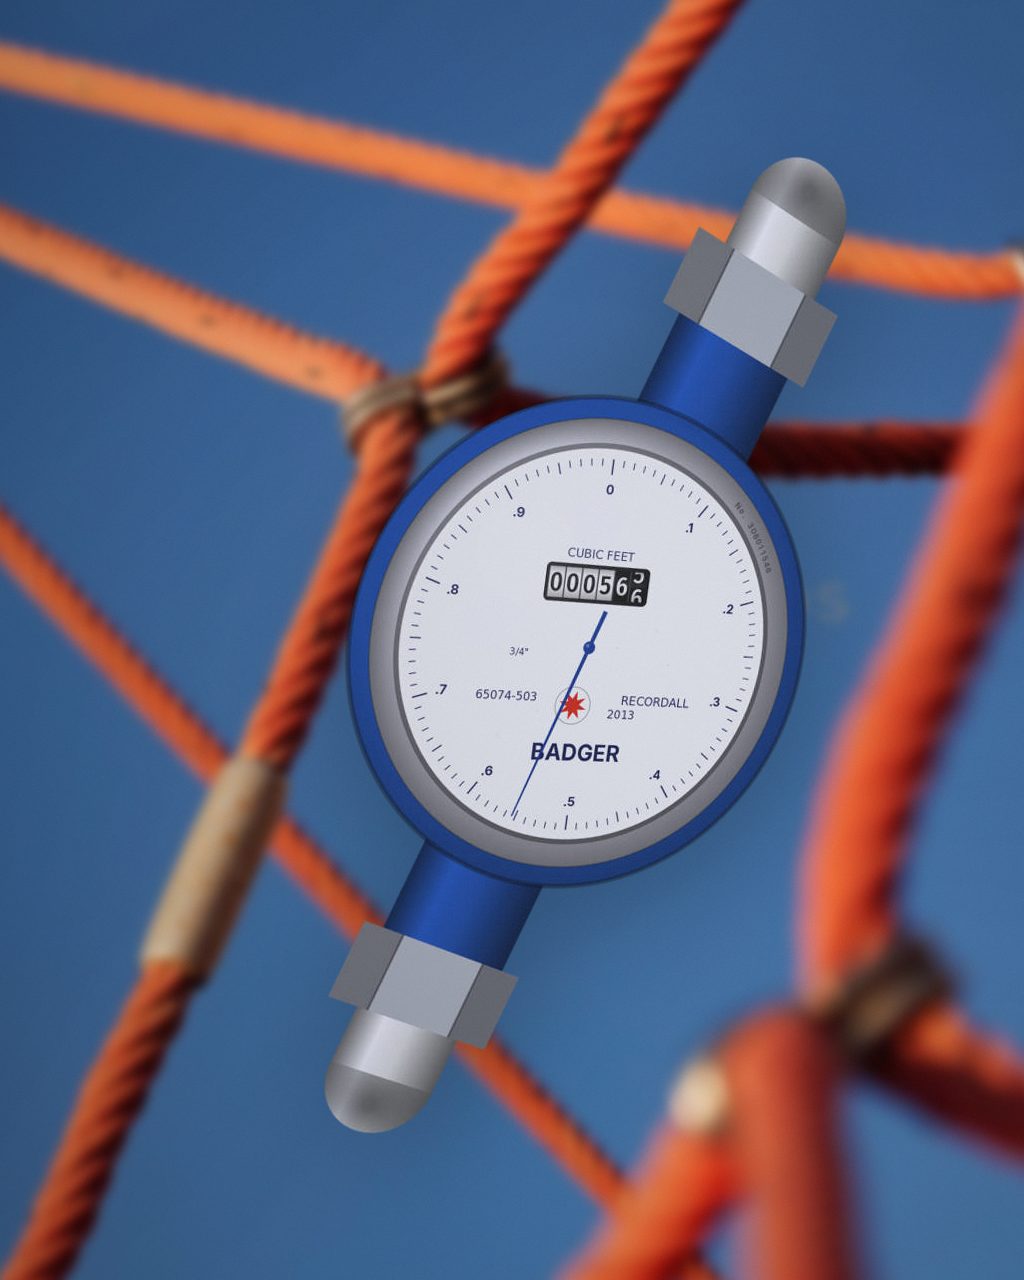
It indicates 565.55 ft³
